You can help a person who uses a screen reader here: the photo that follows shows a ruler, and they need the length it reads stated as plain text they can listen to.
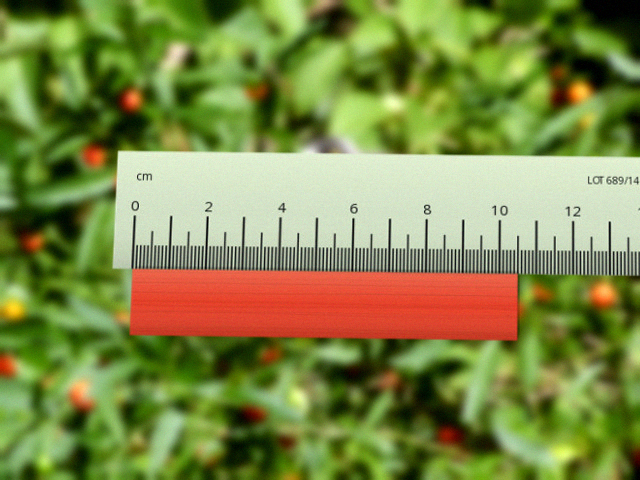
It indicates 10.5 cm
